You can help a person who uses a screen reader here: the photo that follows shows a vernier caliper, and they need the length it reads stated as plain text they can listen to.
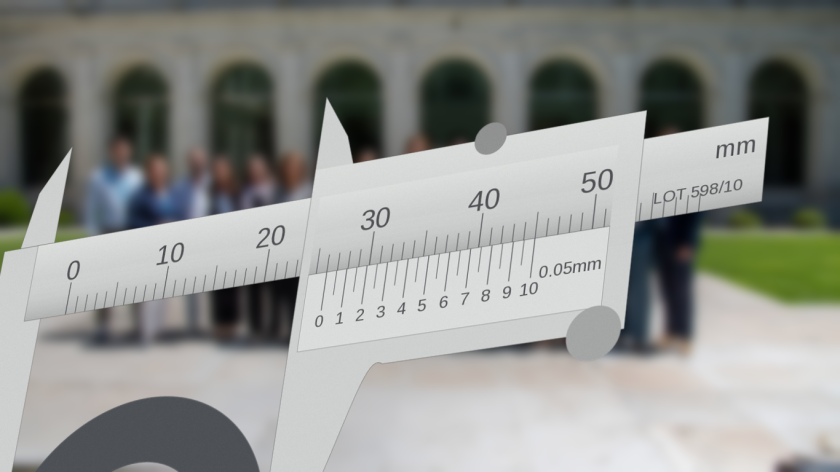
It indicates 26.0 mm
